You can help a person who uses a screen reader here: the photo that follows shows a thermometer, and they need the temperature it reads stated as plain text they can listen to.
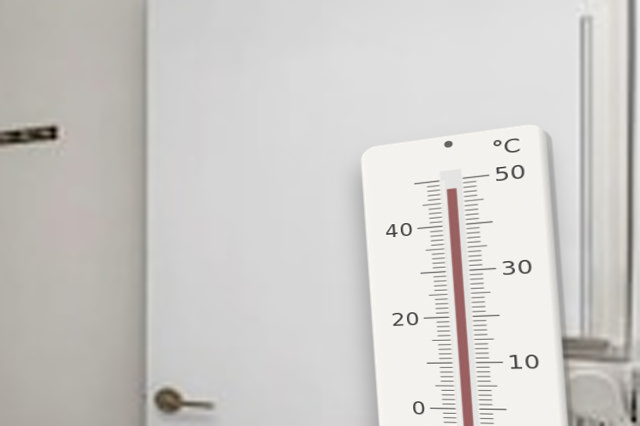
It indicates 48 °C
